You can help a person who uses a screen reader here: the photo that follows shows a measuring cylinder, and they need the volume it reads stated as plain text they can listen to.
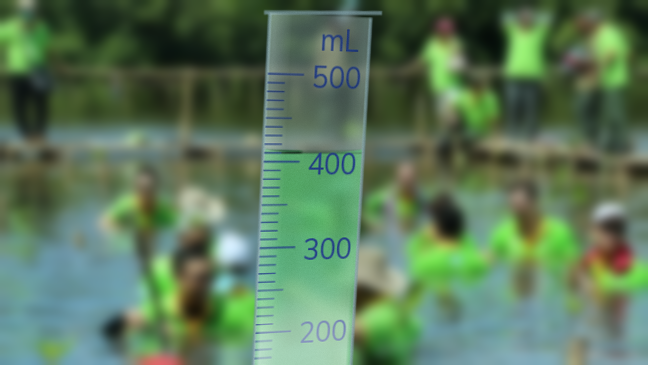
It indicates 410 mL
